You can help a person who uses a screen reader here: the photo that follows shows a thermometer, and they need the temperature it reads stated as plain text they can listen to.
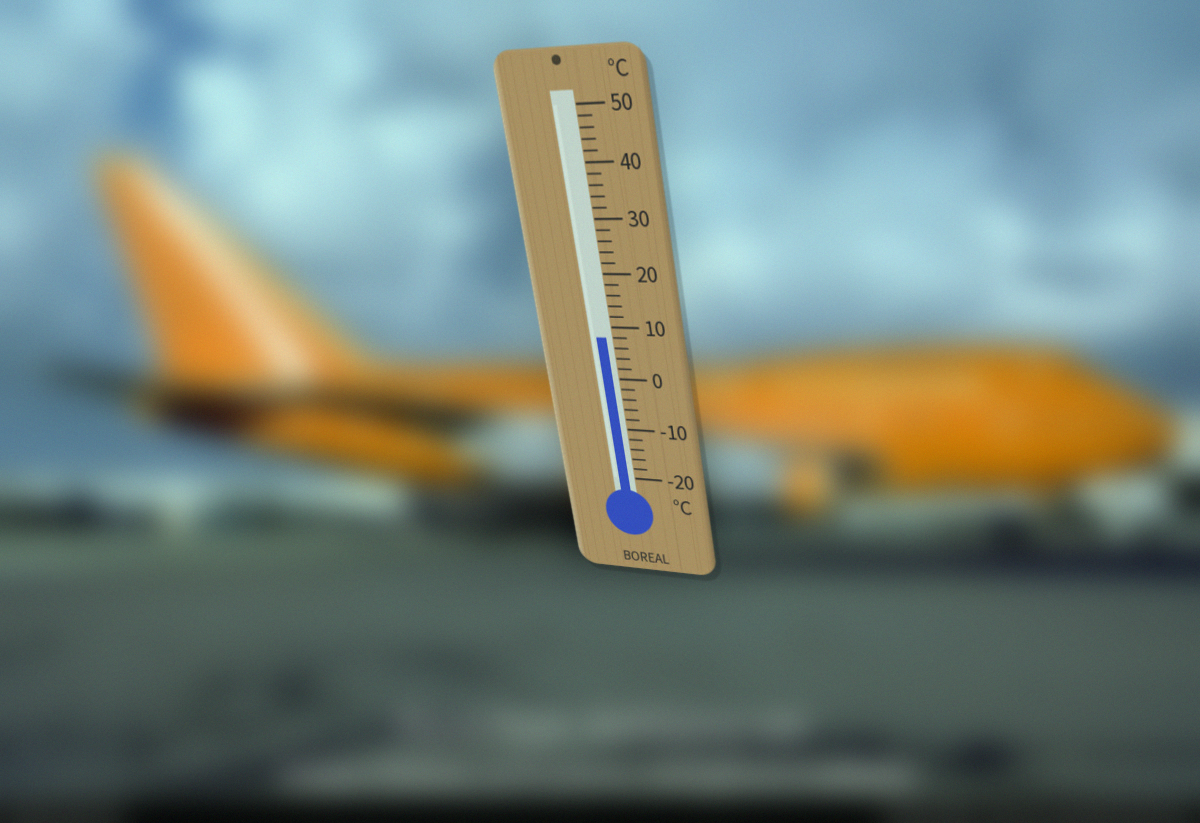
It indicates 8 °C
